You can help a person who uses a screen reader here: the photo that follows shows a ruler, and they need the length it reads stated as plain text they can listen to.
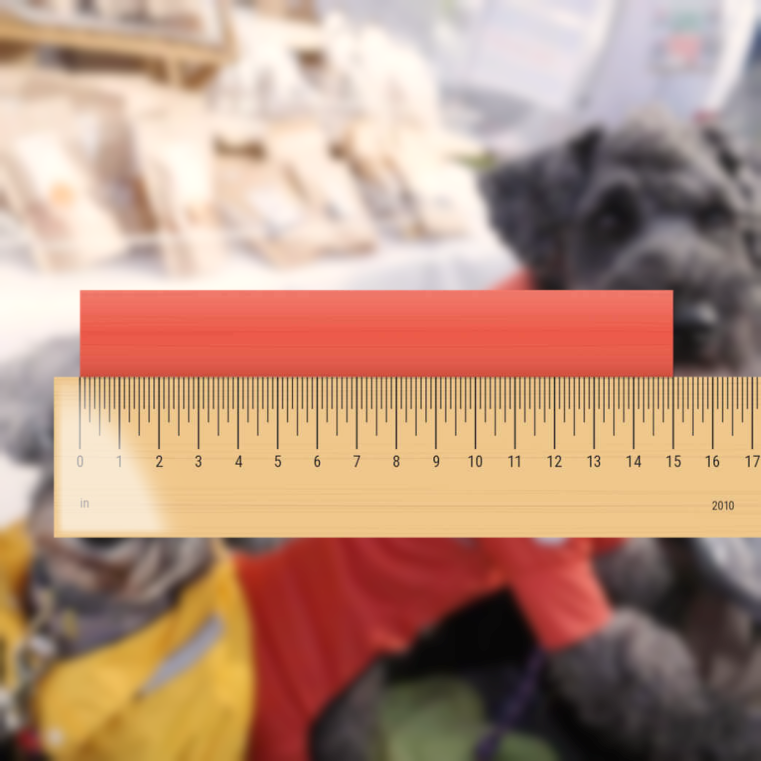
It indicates 15 in
